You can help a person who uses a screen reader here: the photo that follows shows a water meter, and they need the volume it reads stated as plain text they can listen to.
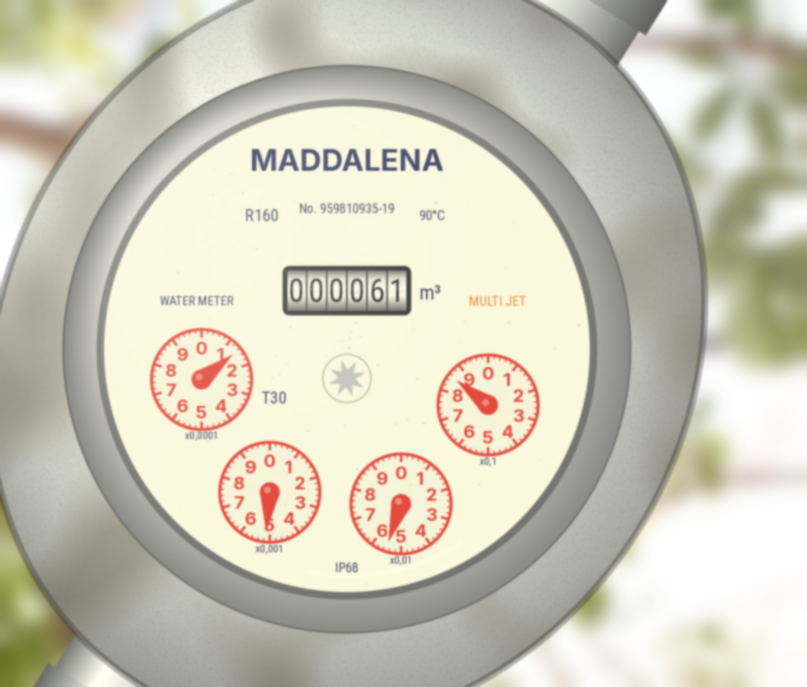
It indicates 61.8551 m³
